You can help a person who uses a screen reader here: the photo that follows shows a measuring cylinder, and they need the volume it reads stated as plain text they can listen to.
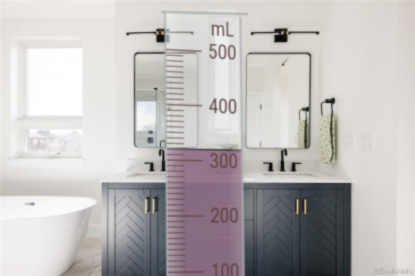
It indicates 320 mL
